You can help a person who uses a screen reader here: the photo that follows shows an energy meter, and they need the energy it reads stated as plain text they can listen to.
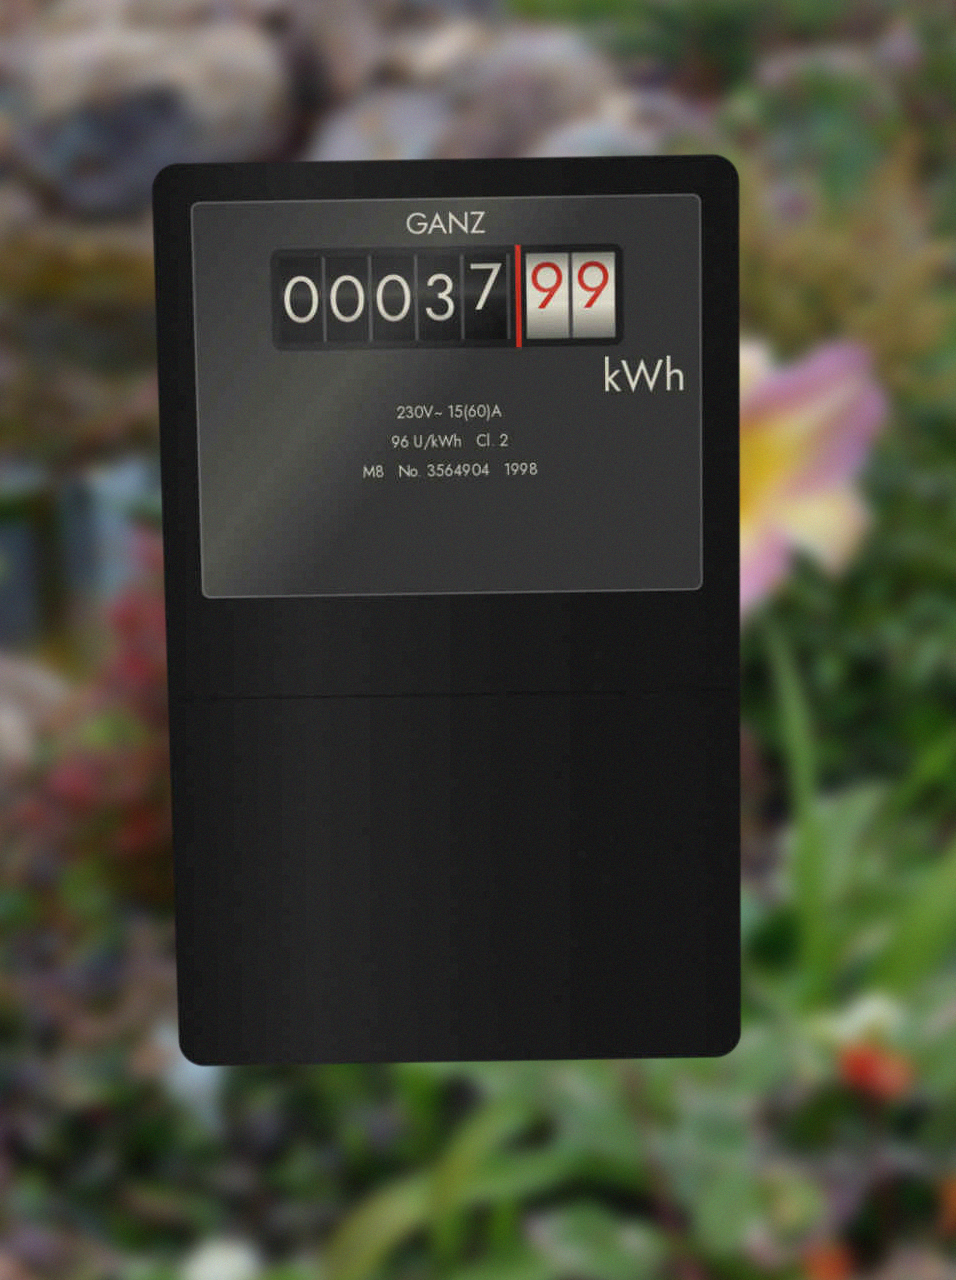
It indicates 37.99 kWh
